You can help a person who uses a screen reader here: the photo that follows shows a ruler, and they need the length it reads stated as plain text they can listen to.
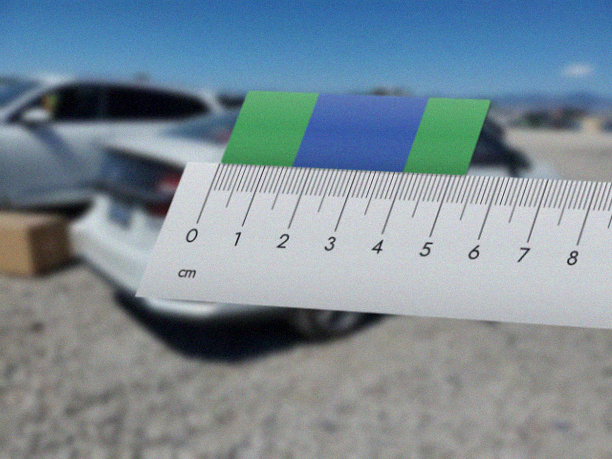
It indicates 5.3 cm
